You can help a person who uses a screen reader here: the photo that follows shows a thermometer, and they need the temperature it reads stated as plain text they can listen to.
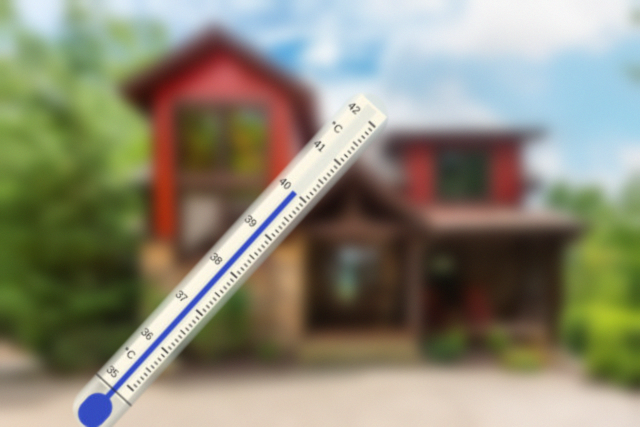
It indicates 40 °C
